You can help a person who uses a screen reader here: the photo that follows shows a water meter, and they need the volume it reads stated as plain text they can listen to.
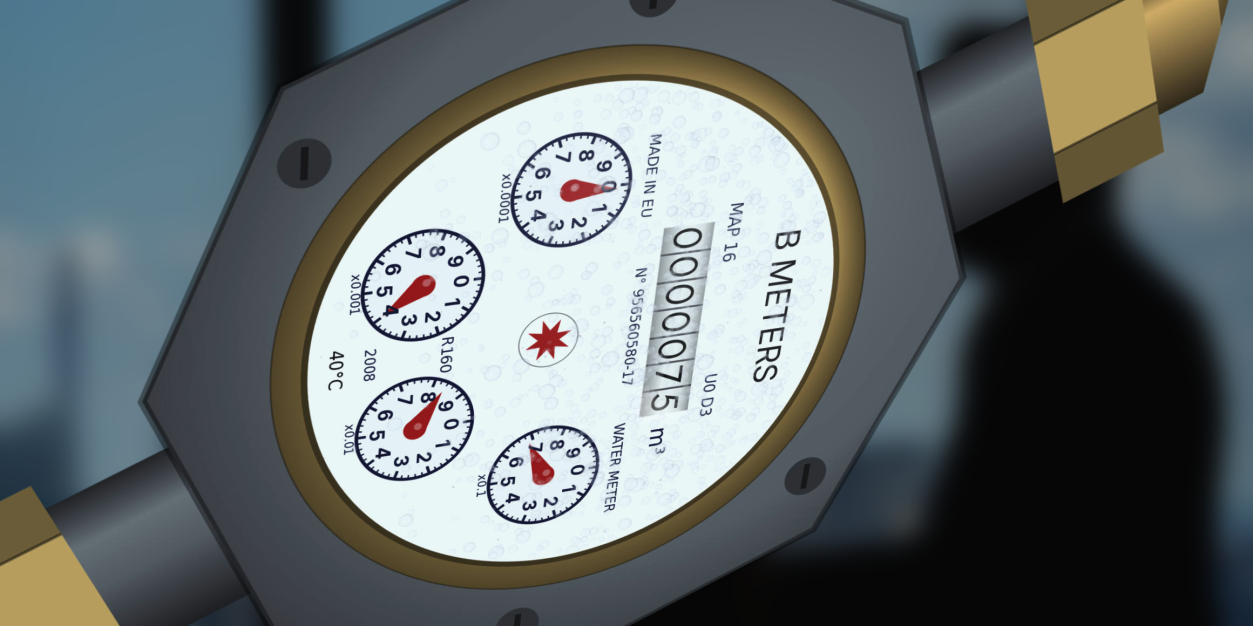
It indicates 75.6840 m³
